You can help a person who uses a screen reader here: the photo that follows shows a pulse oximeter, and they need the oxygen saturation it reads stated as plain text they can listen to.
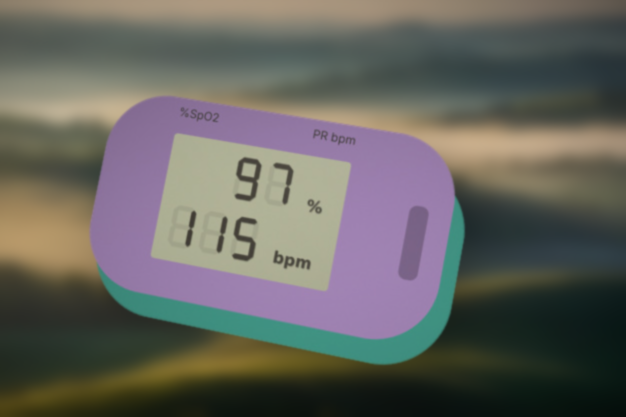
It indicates 97 %
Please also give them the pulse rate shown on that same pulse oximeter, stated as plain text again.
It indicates 115 bpm
